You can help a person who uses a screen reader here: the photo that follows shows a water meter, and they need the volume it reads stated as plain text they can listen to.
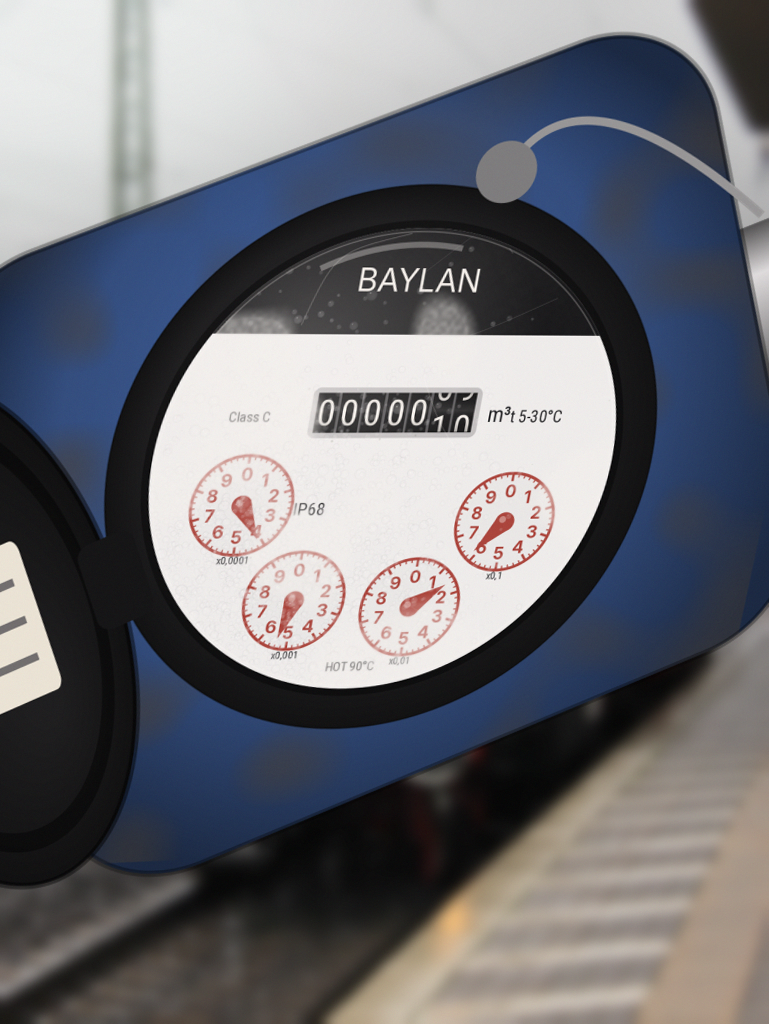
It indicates 9.6154 m³
